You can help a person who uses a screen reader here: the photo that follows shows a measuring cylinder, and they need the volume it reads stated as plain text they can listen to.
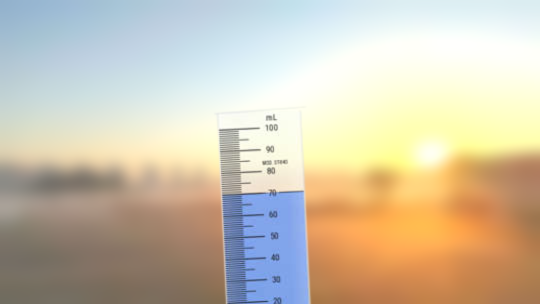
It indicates 70 mL
